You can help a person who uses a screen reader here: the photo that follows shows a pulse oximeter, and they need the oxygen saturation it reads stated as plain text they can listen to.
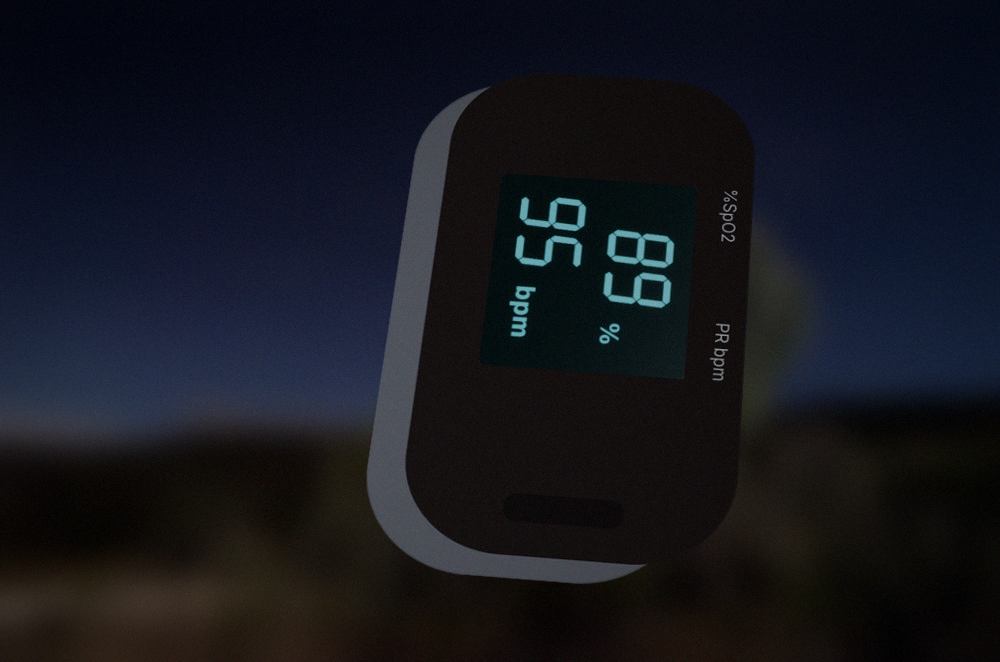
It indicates 89 %
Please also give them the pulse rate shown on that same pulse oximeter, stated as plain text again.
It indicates 95 bpm
